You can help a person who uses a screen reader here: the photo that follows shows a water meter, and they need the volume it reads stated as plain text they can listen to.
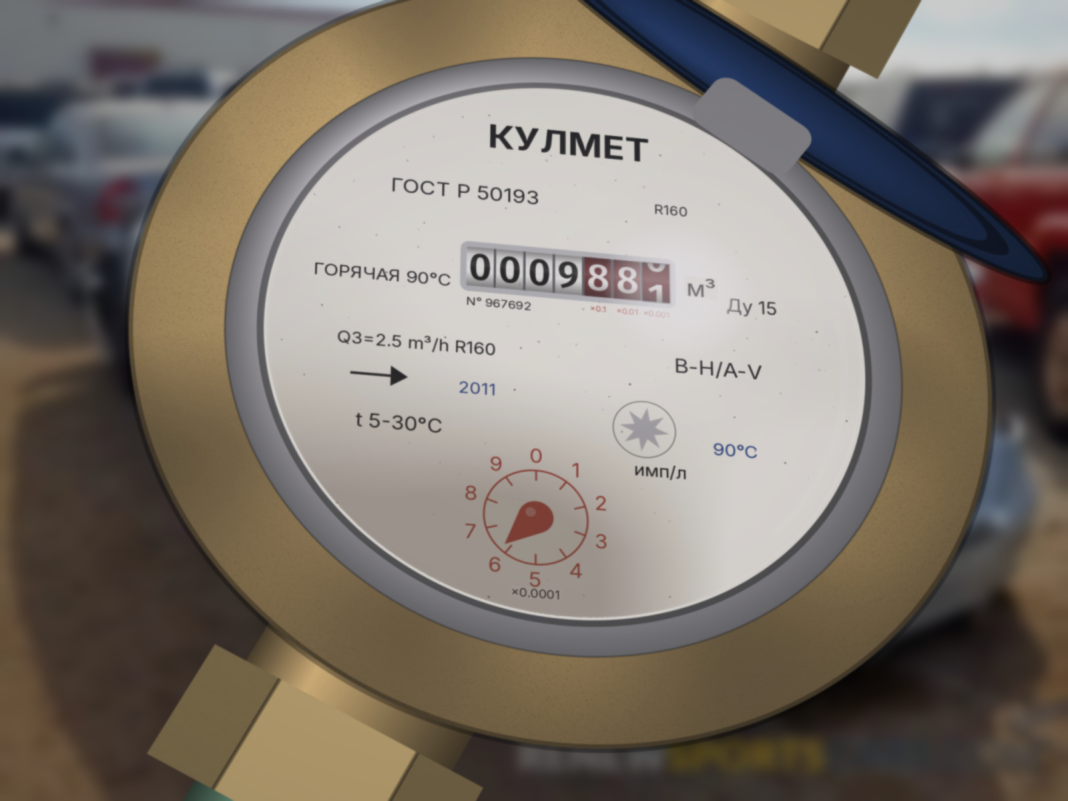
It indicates 9.8806 m³
